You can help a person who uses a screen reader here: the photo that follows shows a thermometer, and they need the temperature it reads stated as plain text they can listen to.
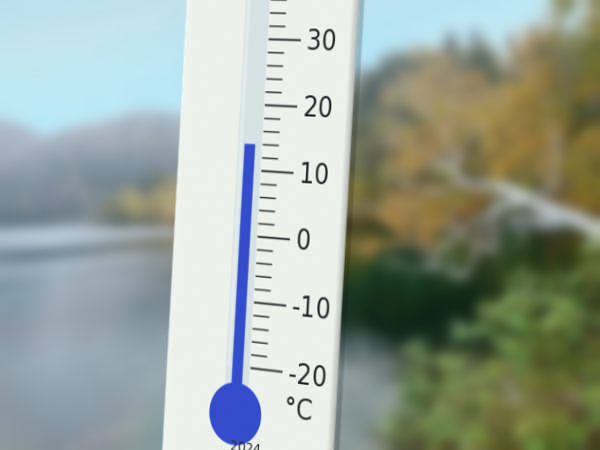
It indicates 14 °C
